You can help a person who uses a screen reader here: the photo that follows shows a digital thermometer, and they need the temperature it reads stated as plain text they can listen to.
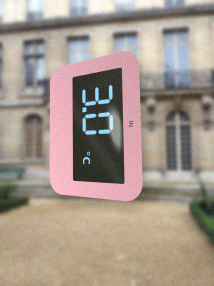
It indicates 3.0 °C
